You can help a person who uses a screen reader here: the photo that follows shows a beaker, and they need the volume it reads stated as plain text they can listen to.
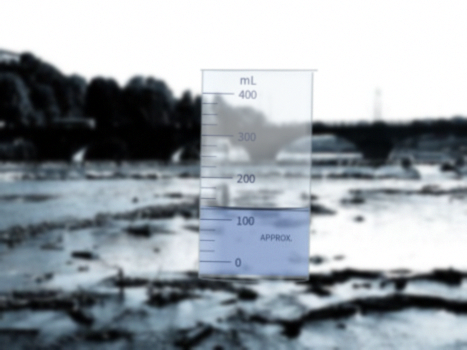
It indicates 125 mL
